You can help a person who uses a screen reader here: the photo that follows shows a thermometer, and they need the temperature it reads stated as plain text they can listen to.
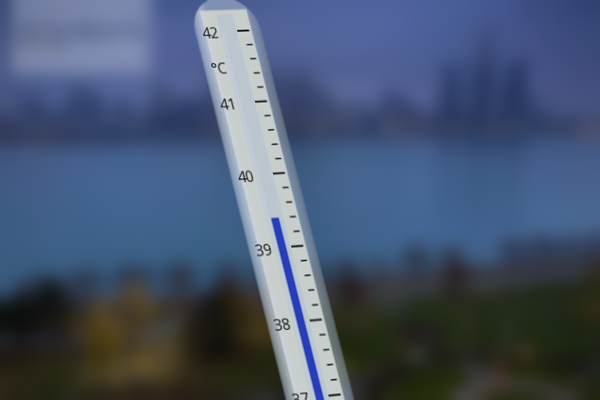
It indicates 39.4 °C
